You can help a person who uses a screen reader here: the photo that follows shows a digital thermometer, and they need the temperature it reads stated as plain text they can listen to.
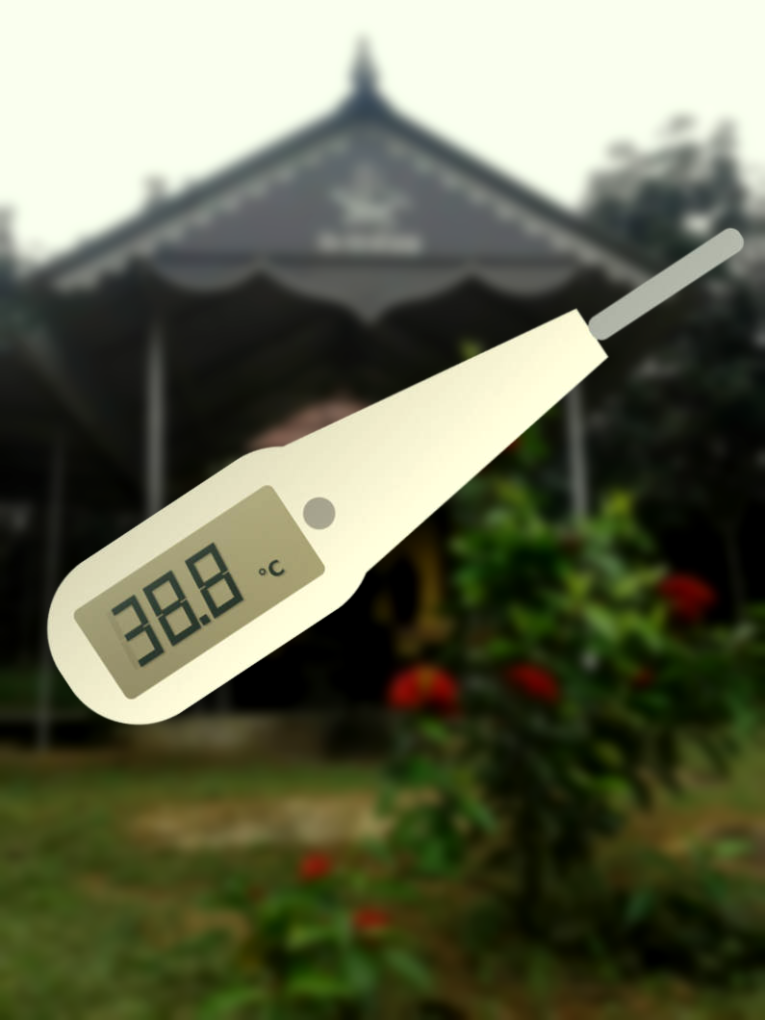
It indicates 38.8 °C
